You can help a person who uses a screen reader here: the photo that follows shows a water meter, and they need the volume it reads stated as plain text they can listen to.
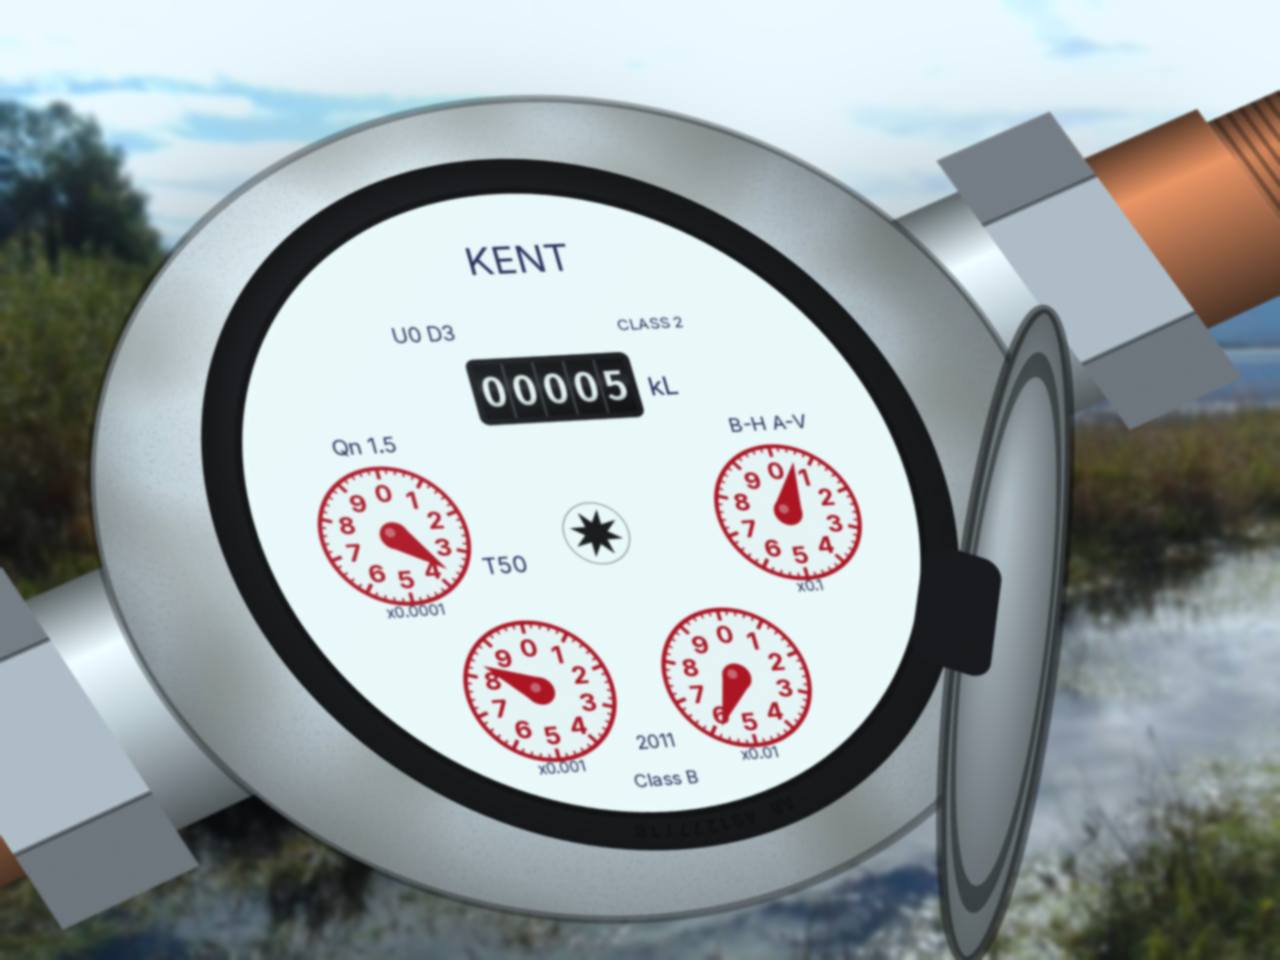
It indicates 5.0583 kL
